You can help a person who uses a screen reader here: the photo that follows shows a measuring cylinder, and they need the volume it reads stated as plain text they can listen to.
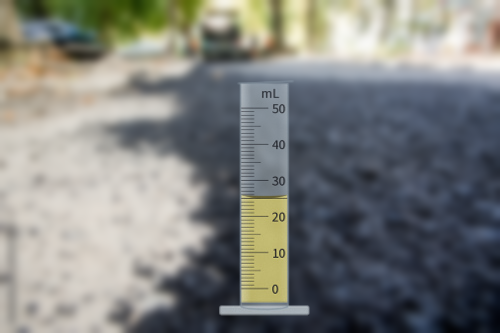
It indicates 25 mL
